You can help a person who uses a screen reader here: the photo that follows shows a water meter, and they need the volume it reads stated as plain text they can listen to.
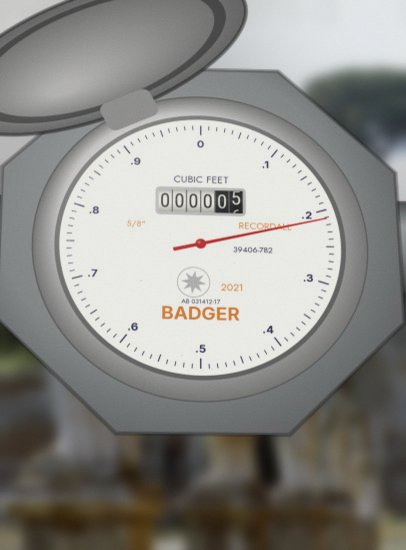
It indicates 5.21 ft³
